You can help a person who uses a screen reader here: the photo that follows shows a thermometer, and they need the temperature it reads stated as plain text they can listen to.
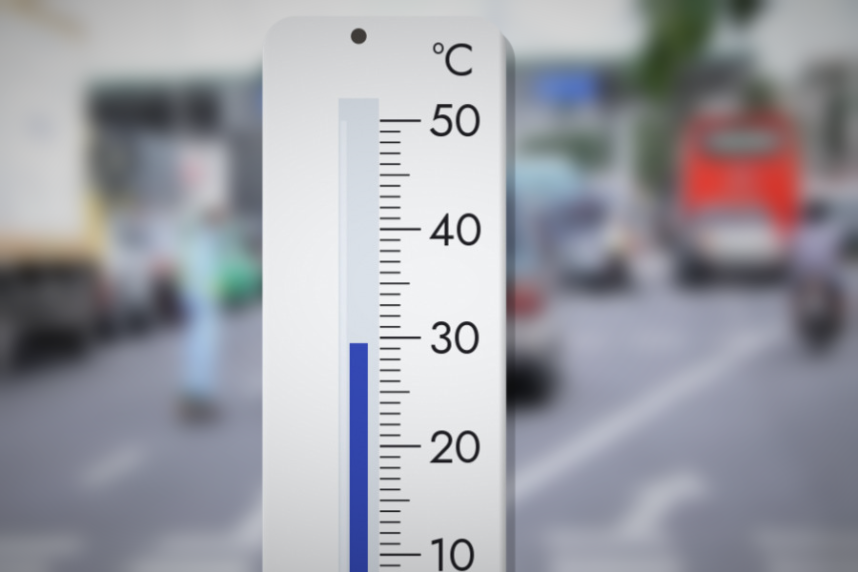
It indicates 29.5 °C
